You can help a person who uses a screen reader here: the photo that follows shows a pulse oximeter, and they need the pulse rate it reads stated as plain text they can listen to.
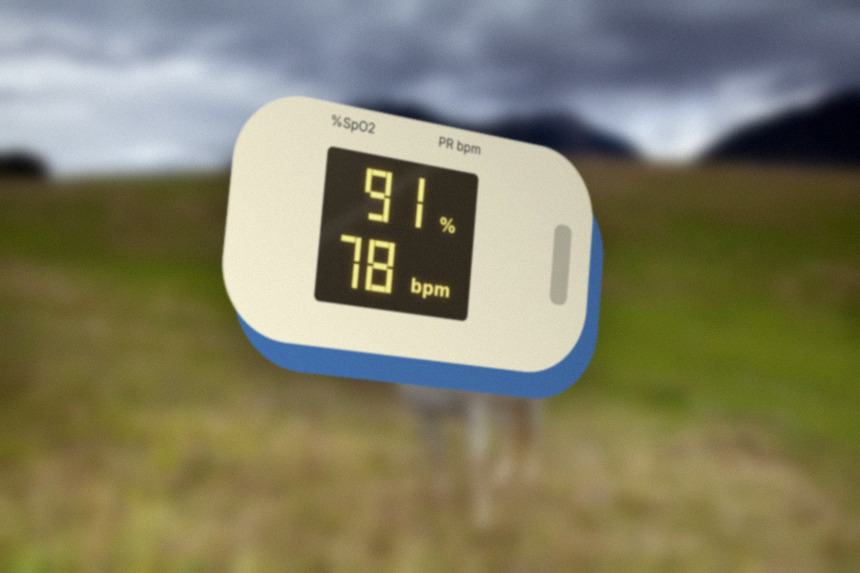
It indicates 78 bpm
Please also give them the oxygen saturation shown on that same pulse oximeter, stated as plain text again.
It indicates 91 %
